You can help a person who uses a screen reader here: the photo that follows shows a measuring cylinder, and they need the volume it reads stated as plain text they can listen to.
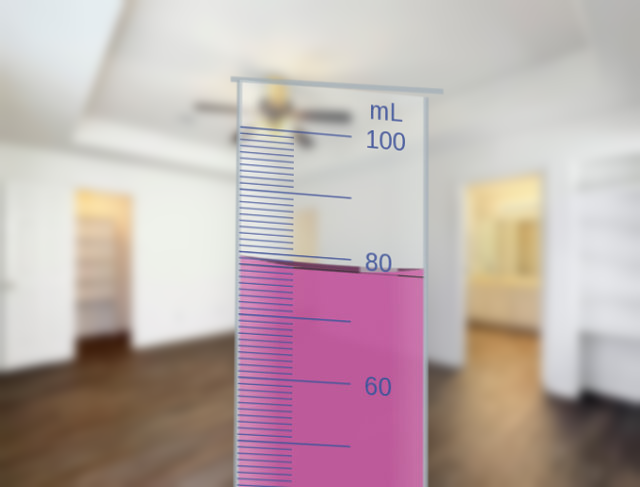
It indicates 78 mL
